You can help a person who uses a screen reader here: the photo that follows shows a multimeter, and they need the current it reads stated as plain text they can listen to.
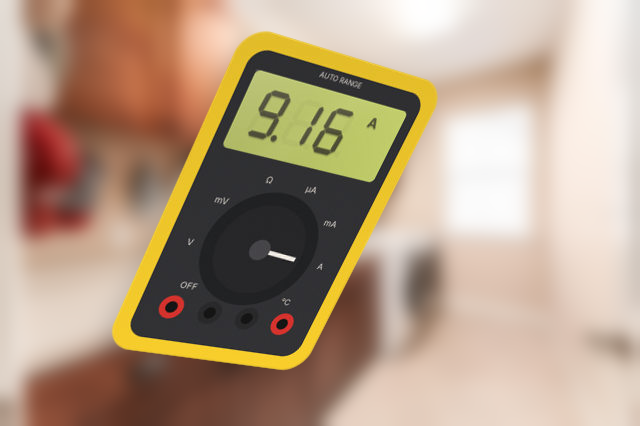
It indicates 9.16 A
